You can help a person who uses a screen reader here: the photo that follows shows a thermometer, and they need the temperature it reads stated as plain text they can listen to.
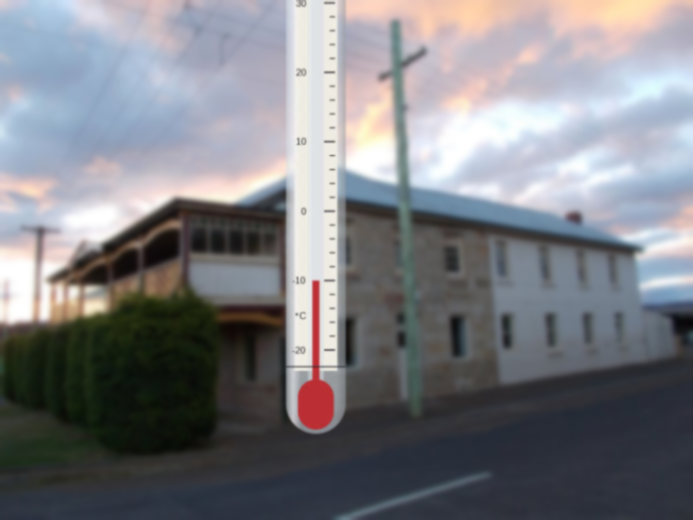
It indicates -10 °C
